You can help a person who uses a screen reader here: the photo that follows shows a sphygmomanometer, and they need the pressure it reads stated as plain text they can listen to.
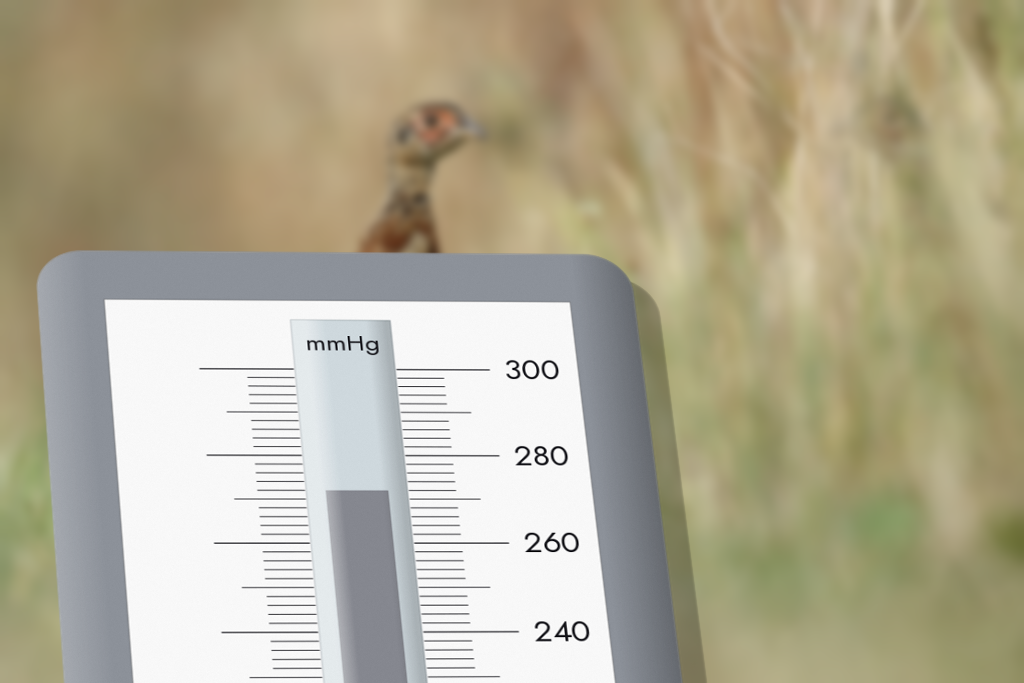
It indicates 272 mmHg
